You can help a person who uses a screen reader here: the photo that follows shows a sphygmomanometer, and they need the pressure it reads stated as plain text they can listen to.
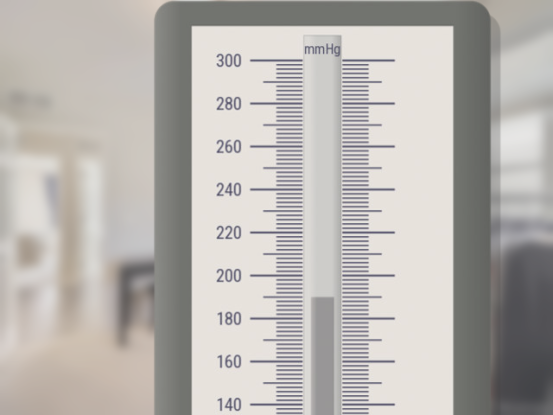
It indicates 190 mmHg
